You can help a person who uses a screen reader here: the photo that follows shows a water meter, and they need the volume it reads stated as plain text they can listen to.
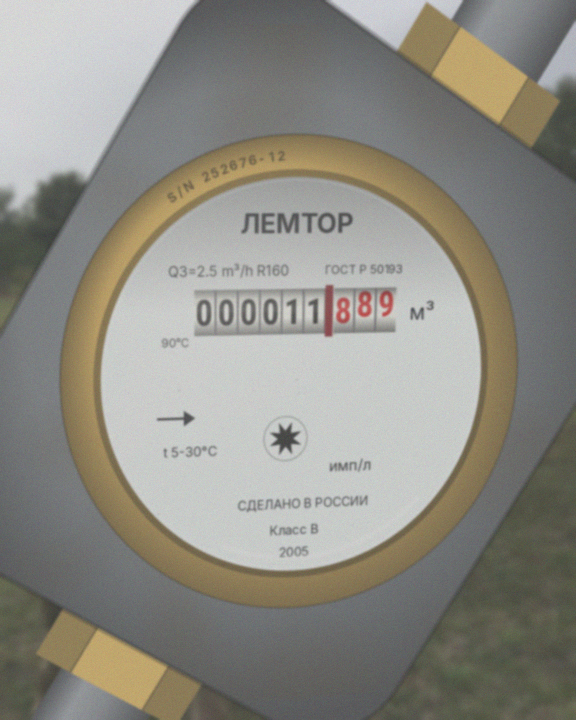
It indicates 11.889 m³
